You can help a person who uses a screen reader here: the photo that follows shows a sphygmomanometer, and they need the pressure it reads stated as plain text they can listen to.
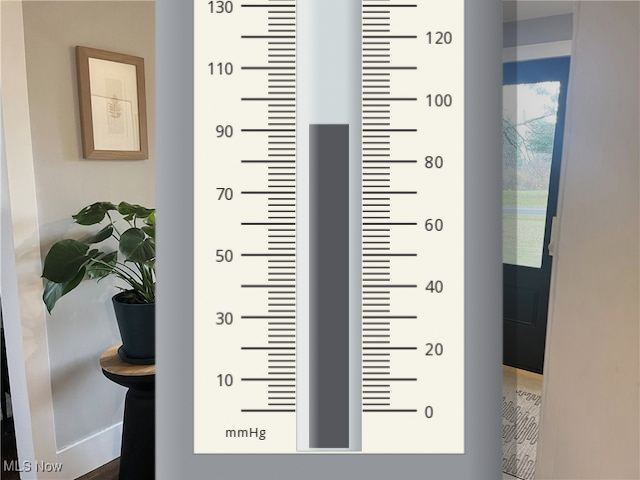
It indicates 92 mmHg
